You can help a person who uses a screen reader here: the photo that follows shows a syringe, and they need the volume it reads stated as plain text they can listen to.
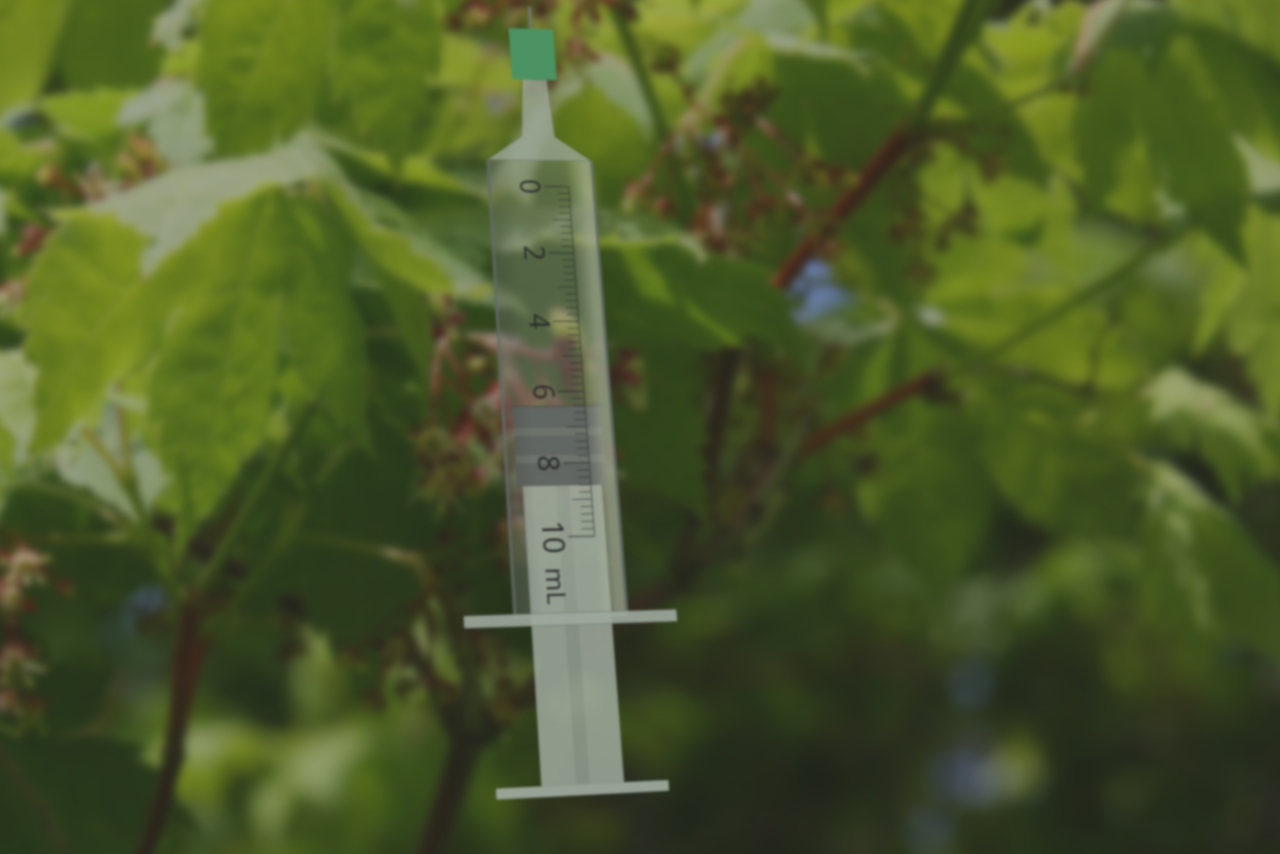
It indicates 6.4 mL
